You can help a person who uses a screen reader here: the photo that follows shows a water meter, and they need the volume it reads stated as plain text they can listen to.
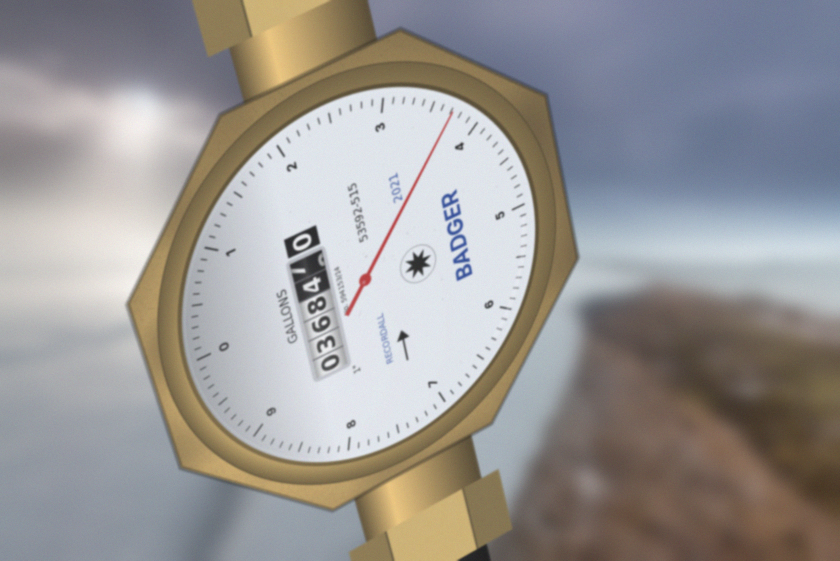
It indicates 368473.7 gal
